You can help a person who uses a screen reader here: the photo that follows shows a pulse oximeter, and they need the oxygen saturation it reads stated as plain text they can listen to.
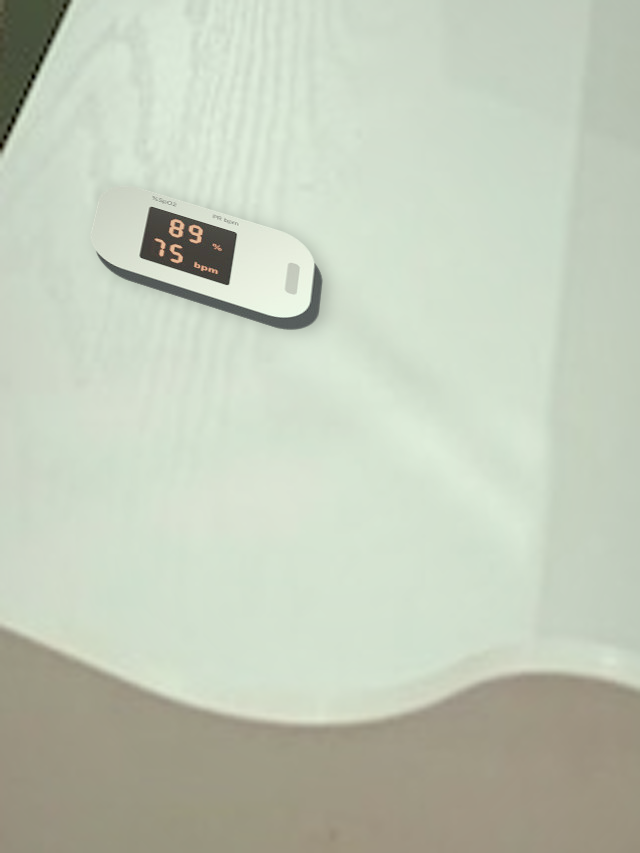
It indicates 89 %
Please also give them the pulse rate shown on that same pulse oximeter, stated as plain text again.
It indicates 75 bpm
